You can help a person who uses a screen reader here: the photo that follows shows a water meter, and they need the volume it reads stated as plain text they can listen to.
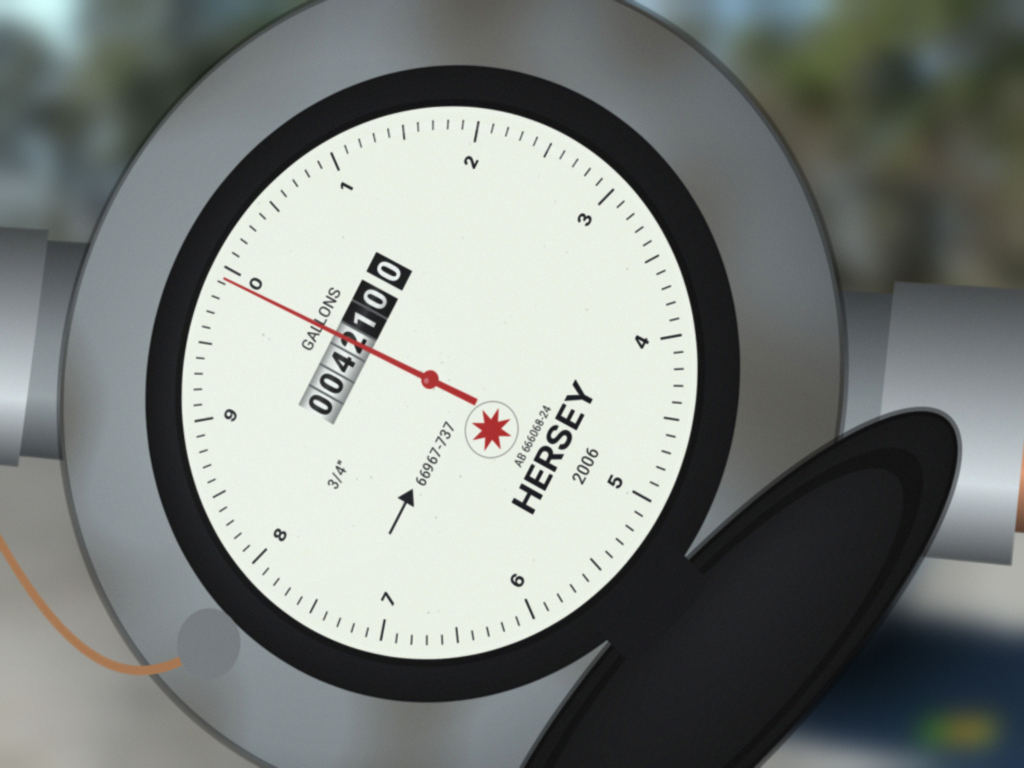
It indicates 42099.9 gal
